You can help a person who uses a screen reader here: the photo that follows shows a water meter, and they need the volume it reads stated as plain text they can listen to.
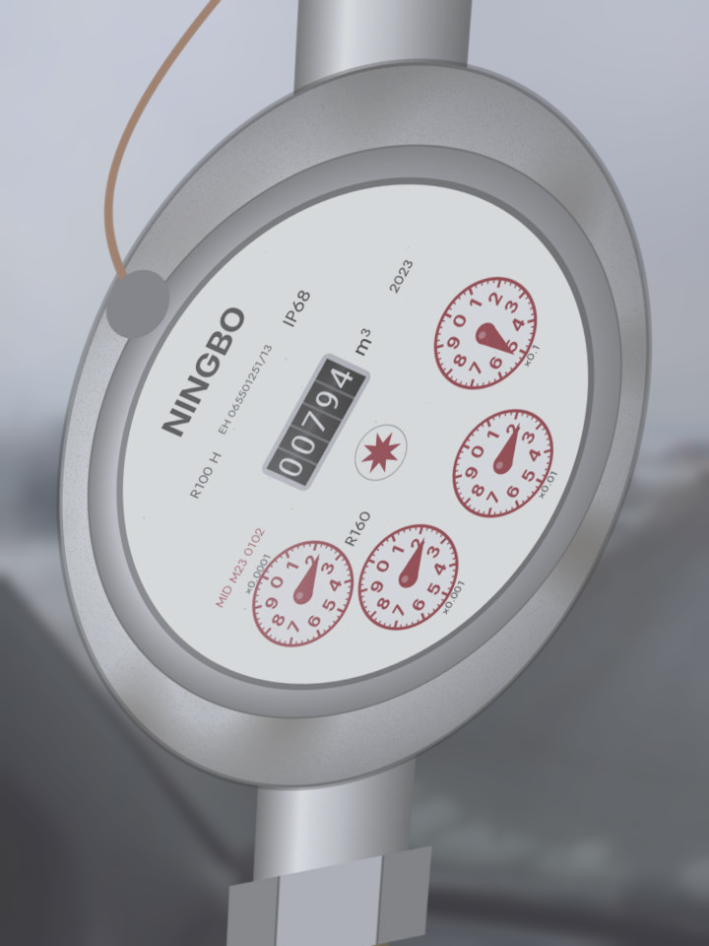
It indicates 794.5222 m³
